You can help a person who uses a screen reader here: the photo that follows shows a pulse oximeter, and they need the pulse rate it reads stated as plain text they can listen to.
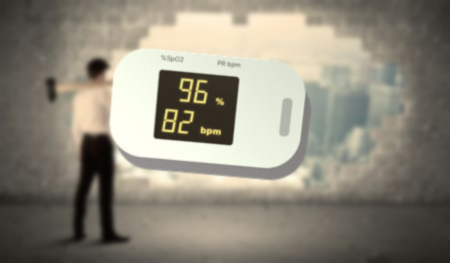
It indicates 82 bpm
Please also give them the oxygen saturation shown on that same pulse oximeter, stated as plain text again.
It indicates 96 %
